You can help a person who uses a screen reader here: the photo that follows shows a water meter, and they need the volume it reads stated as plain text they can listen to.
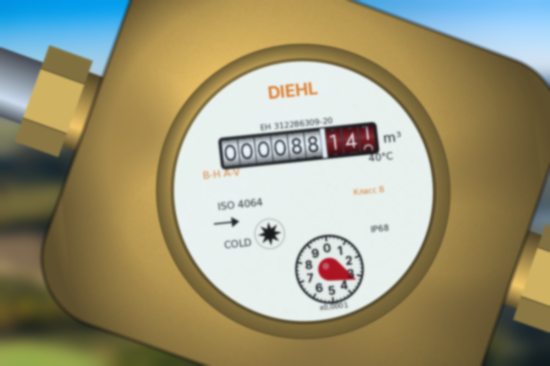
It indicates 88.1413 m³
